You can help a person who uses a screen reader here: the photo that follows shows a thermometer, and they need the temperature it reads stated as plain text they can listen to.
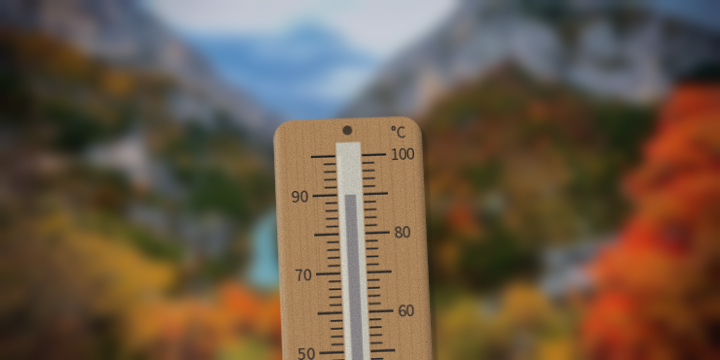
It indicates 90 °C
